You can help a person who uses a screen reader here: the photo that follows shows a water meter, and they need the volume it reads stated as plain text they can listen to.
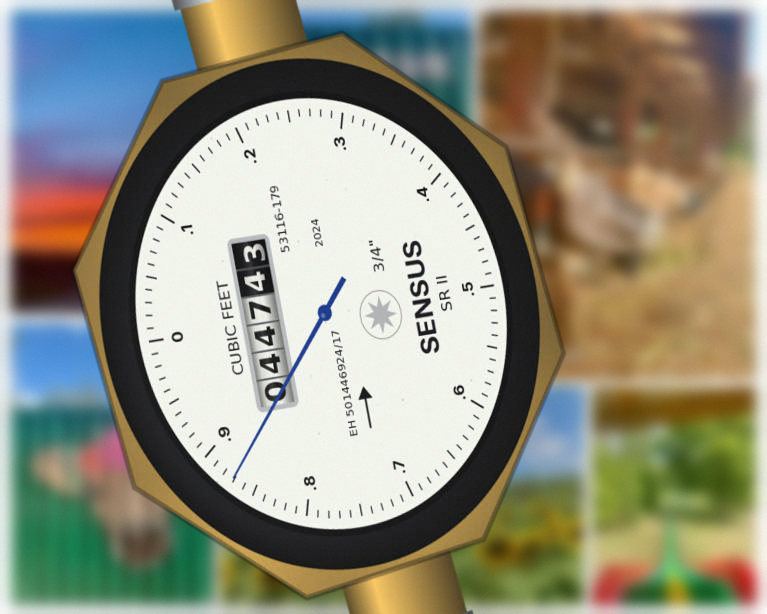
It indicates 44742.87 ft³
